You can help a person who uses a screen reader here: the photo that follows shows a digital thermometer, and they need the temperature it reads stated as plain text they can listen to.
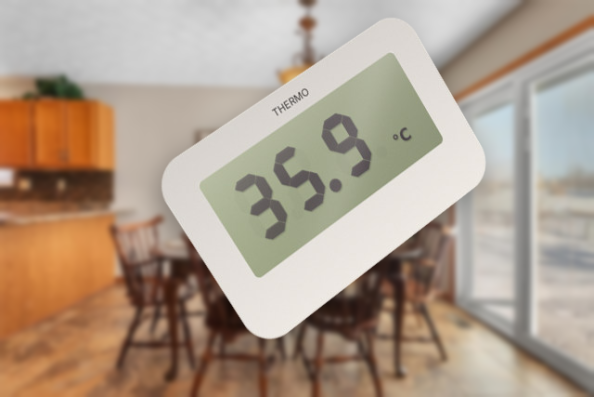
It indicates 35.9 °C
